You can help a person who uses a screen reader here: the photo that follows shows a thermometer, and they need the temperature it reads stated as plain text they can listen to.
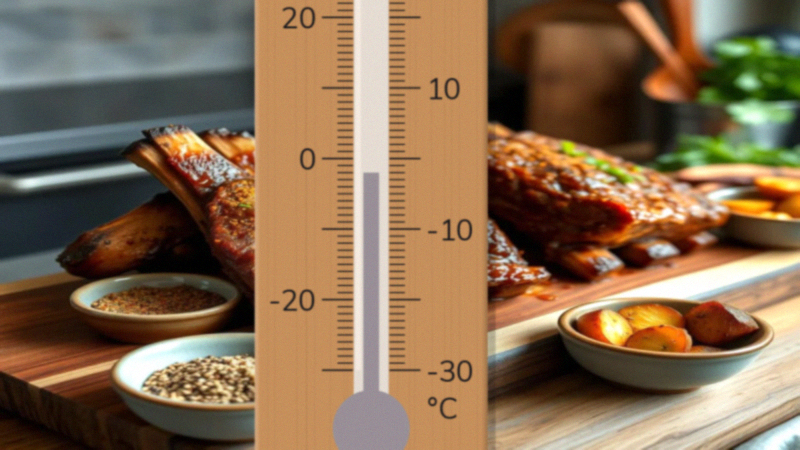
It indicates -2 °C
